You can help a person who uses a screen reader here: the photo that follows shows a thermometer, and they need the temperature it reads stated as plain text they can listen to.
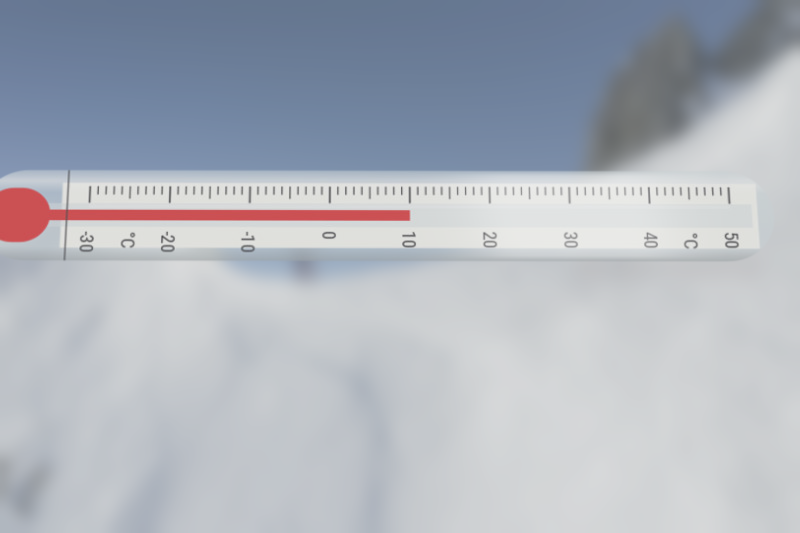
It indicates 10 °C
